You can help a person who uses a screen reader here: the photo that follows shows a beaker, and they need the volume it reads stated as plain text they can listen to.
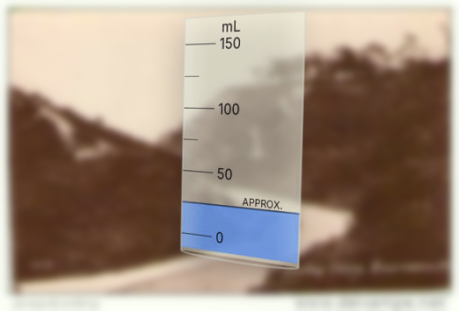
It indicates 25 mL
